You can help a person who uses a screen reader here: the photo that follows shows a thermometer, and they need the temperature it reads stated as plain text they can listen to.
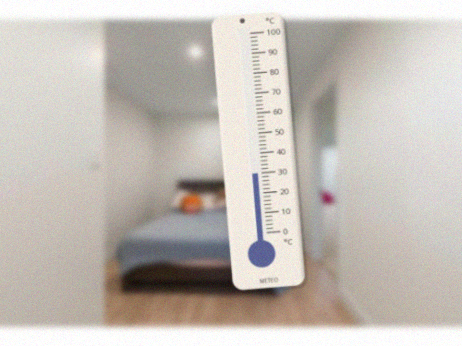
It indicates 30 °C
